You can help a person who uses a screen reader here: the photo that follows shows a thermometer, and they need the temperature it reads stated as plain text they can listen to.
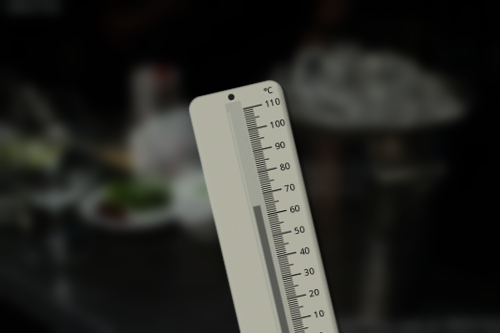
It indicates 65 °C
